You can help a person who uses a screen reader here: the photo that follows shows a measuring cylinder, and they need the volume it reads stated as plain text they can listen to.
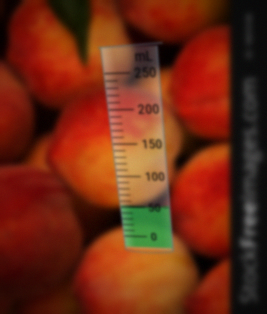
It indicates 50 mL
